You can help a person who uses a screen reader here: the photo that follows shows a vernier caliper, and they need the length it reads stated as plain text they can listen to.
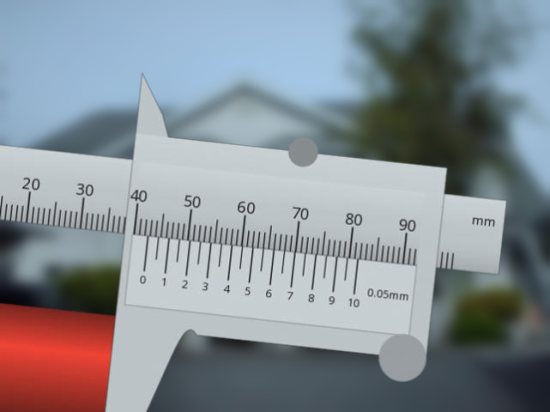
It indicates 42.6 mm
